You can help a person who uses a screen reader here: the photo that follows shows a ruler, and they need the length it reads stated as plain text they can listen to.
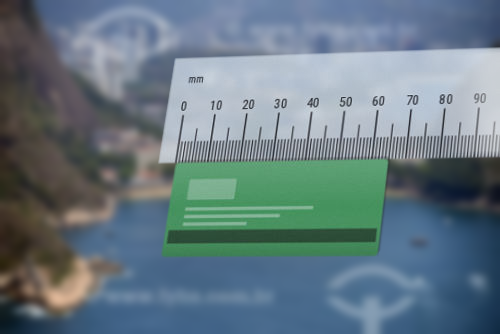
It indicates 65 mm
